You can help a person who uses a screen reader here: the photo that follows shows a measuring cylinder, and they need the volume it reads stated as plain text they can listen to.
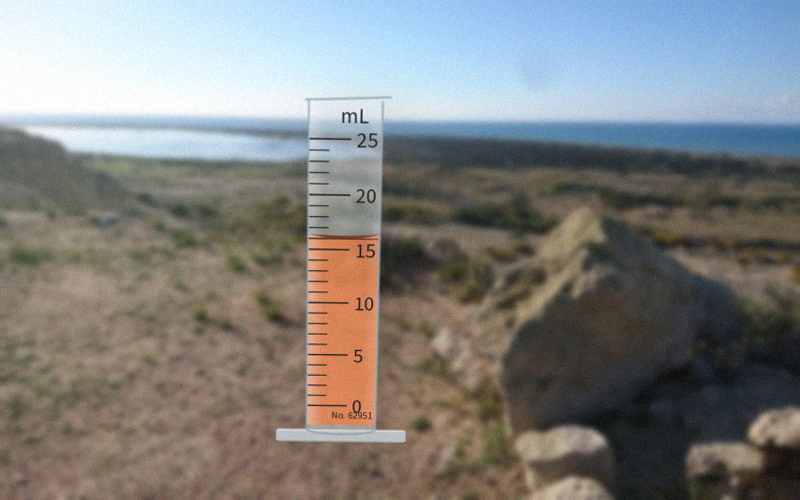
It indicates 16 mL
